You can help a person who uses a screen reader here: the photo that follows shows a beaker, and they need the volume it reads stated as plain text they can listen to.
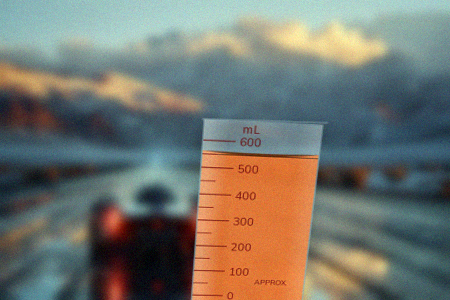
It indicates 550 mL
